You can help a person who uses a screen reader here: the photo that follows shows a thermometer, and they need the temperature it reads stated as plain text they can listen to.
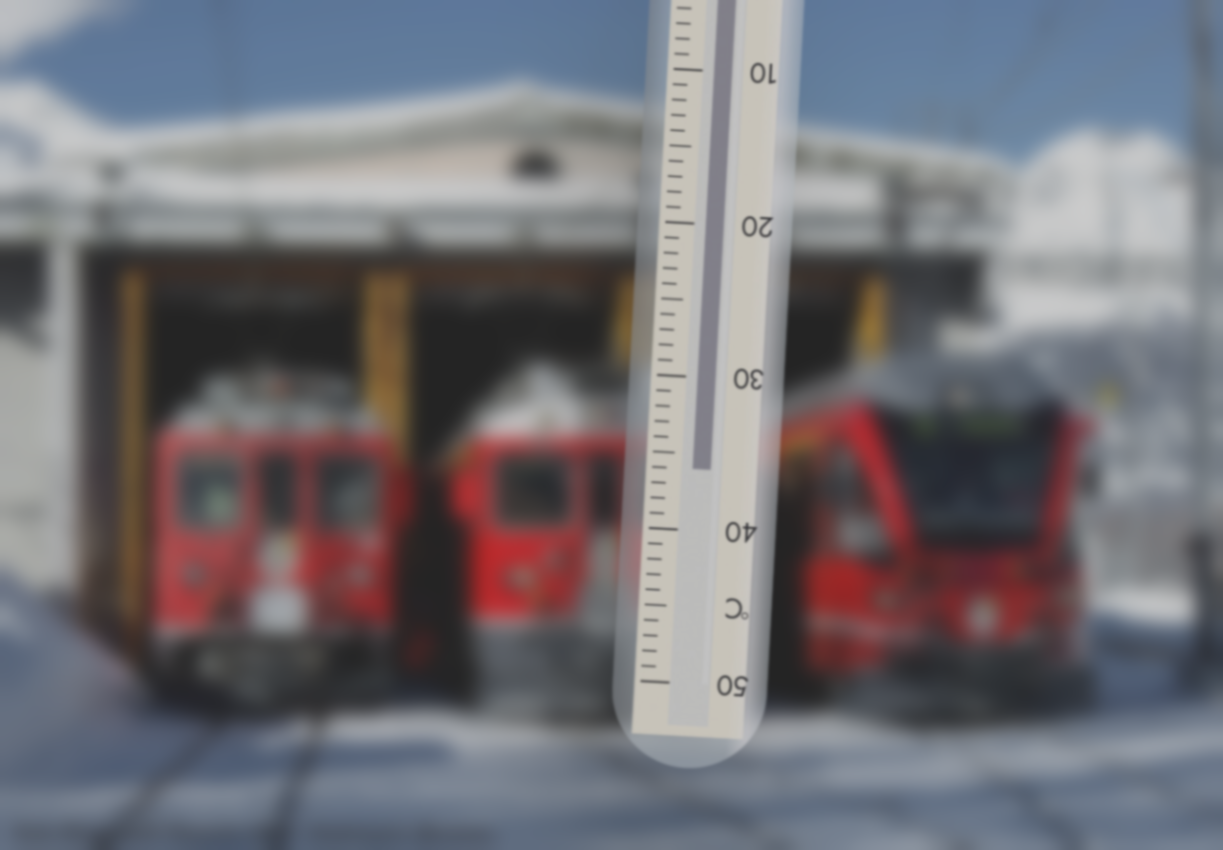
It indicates 36 °C
